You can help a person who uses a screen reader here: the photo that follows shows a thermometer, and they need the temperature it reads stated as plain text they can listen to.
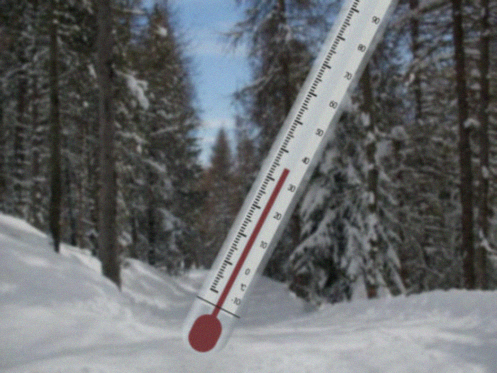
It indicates 35 °C
